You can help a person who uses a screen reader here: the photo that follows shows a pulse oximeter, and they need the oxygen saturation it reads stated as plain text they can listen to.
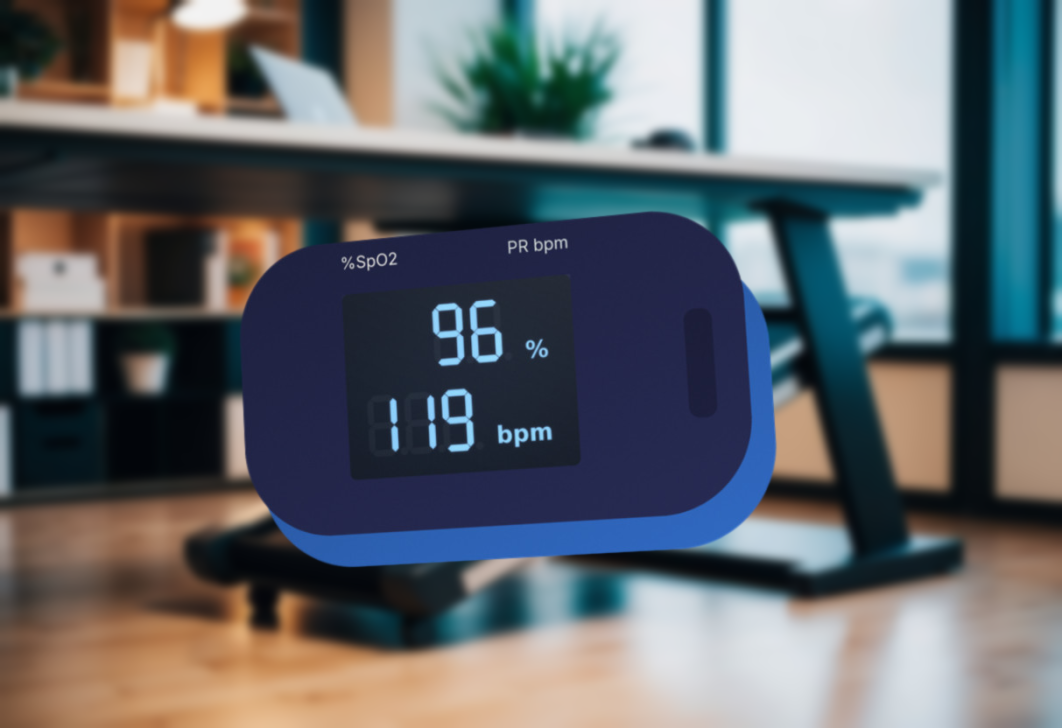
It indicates 96 %
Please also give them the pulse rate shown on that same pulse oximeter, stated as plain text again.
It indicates 119 bpm
